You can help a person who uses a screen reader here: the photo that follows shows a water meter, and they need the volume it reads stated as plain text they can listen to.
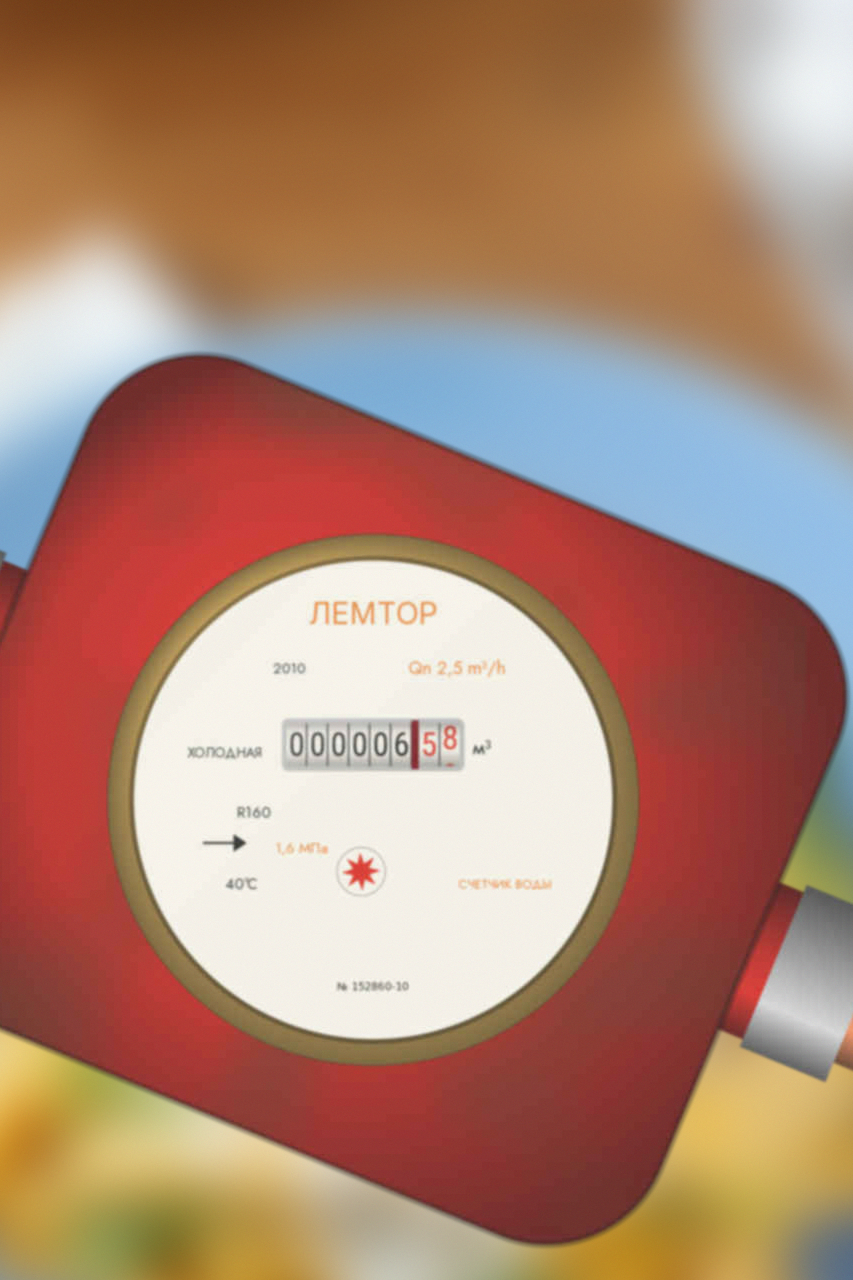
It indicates 6.58 m³
